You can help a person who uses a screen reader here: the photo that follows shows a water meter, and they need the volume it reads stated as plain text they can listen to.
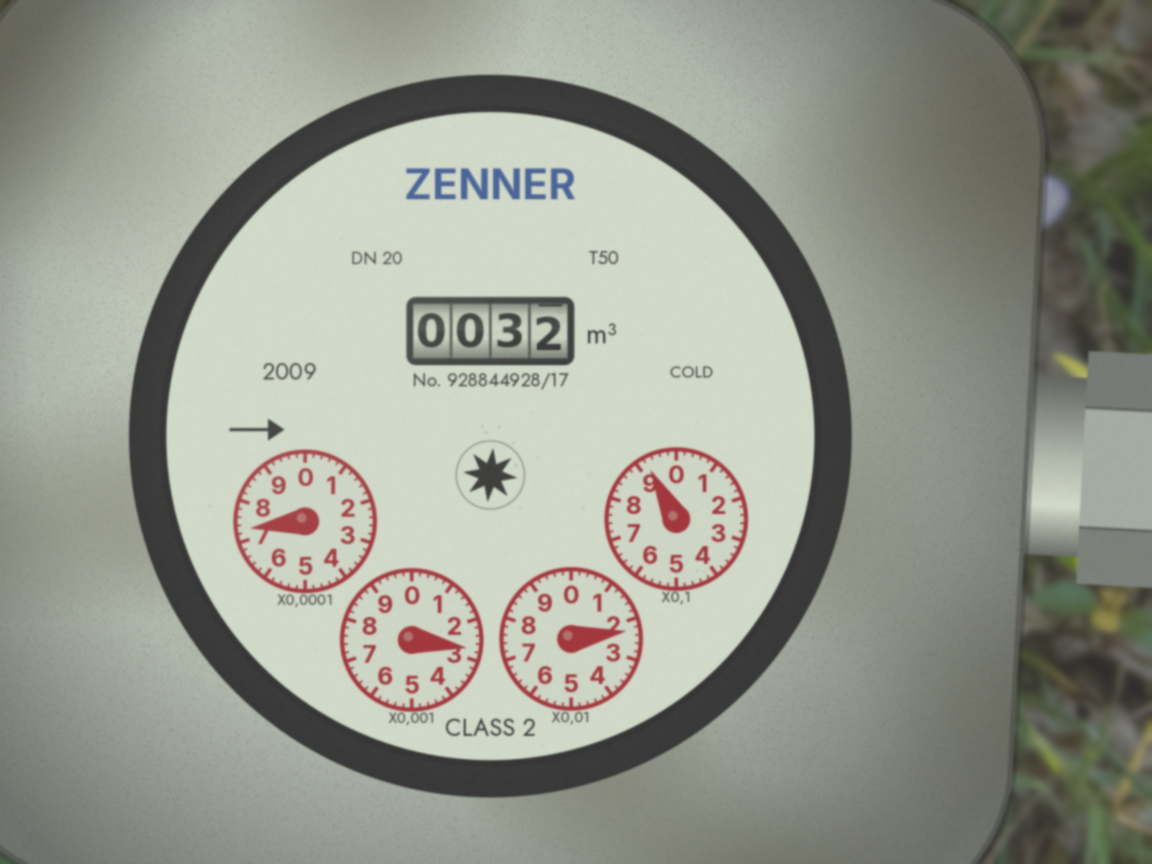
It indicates 31.9227 m³
